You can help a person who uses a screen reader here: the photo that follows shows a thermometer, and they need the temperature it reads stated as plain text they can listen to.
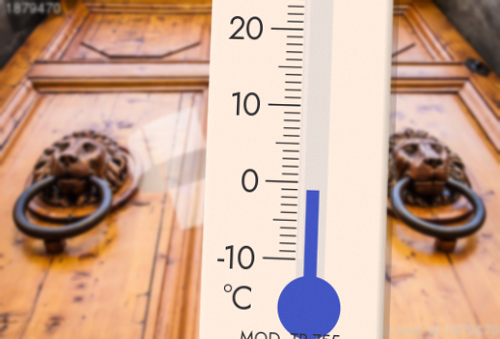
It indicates -1 °C
